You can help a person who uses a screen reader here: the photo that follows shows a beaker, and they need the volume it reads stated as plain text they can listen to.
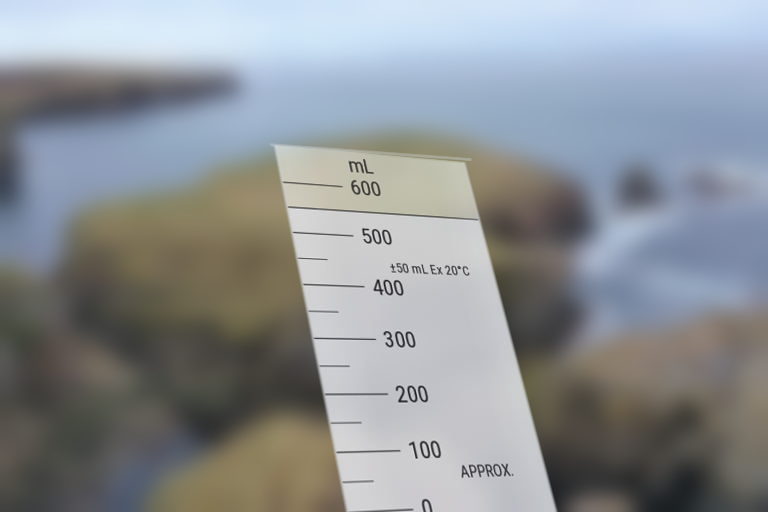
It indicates 550 mL
